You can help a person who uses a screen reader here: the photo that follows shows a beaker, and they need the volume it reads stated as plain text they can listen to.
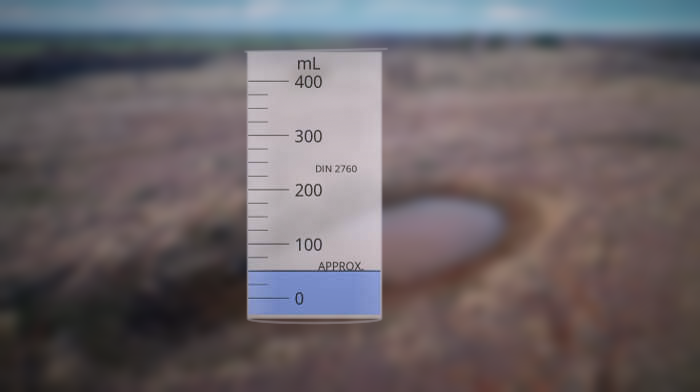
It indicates 50 mL
